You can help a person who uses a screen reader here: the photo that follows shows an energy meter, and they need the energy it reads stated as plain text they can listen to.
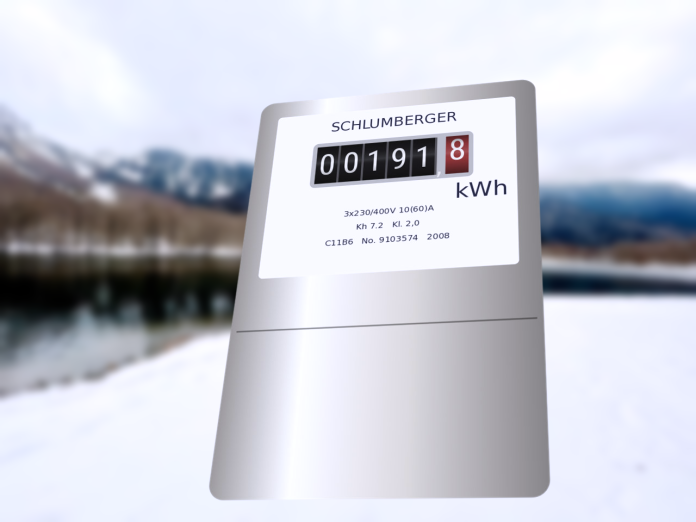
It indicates 191.8 kWh
